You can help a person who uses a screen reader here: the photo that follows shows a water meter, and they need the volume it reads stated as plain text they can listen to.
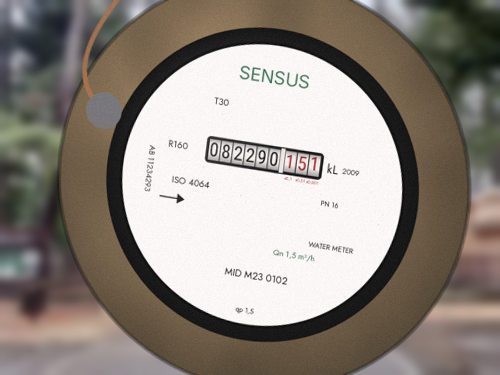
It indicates 82290.151 kL
